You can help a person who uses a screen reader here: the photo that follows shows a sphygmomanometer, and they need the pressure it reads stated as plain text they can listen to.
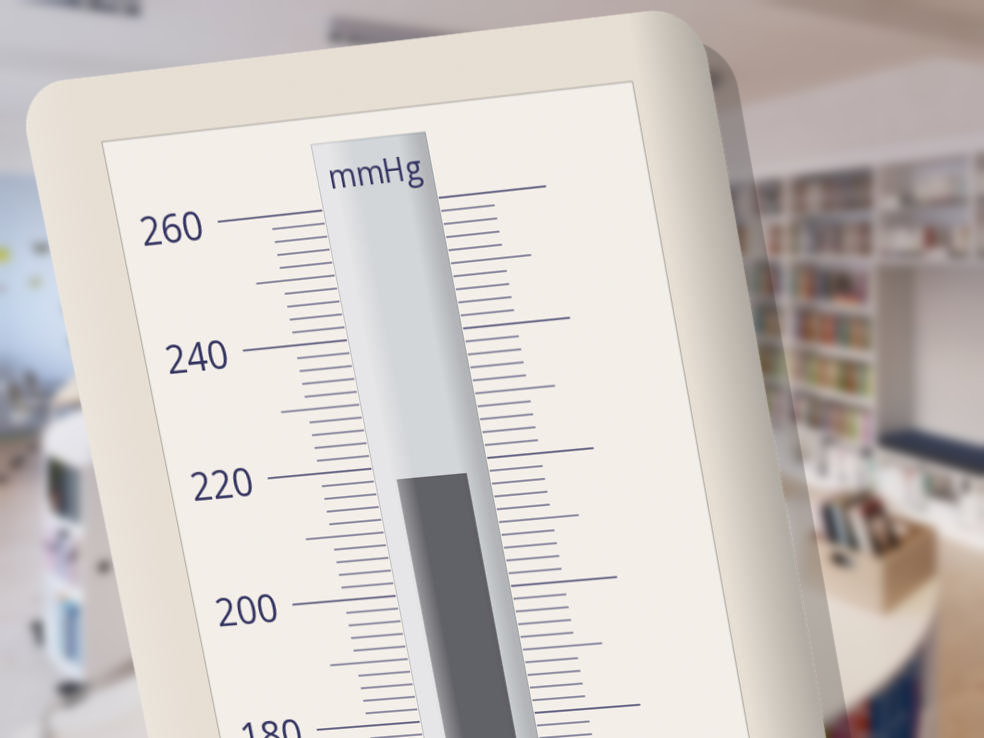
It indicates 218 mmHg
